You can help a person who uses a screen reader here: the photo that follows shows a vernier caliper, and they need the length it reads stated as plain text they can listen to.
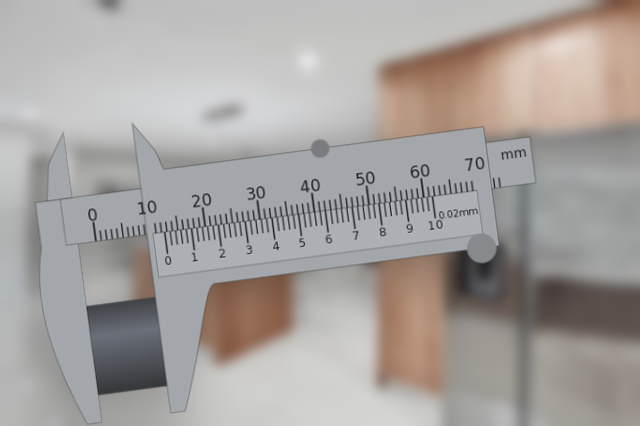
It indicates 12.6 mm
